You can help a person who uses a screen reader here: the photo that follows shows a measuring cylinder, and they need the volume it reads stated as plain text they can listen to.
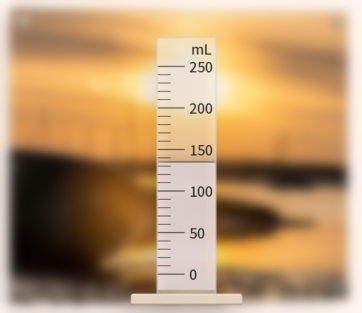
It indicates 135 mL
